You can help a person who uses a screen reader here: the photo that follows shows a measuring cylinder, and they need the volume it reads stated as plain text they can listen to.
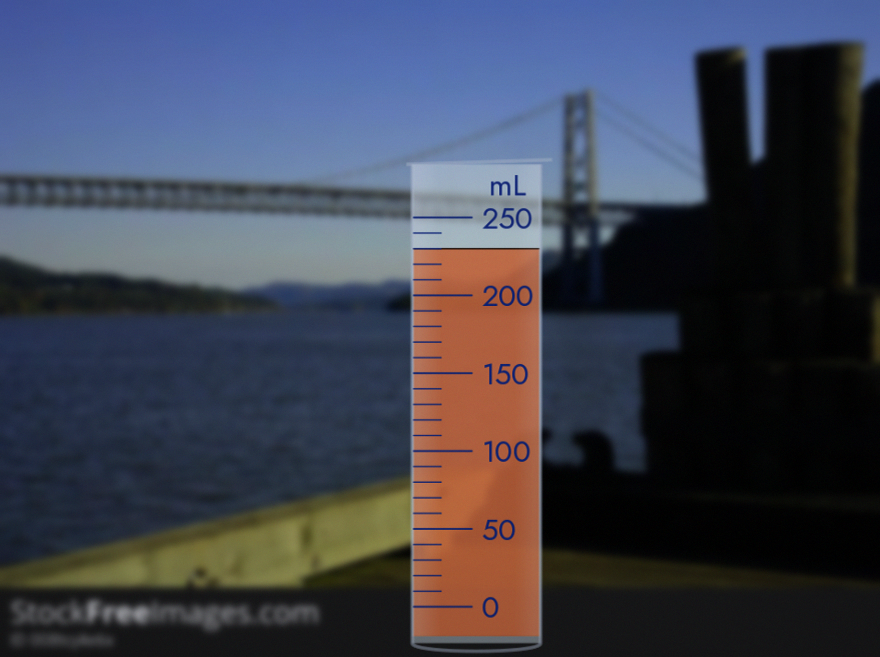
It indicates 230 mL
